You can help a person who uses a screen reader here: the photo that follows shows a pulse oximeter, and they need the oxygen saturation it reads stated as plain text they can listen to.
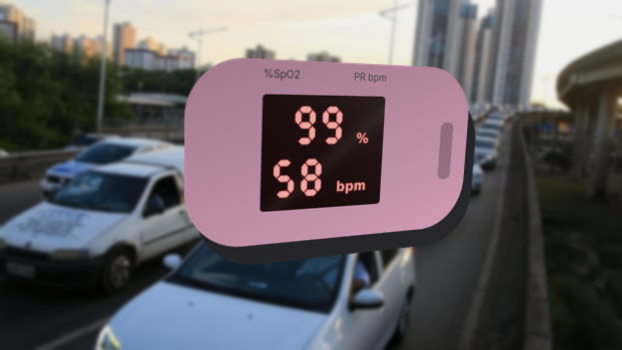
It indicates 99 %
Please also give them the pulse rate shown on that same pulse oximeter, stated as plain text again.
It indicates 58 bpm
